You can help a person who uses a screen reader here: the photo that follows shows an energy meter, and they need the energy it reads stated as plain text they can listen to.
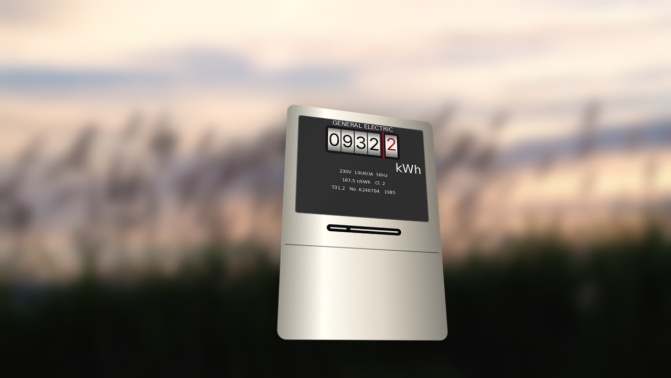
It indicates 932.2 kWh
